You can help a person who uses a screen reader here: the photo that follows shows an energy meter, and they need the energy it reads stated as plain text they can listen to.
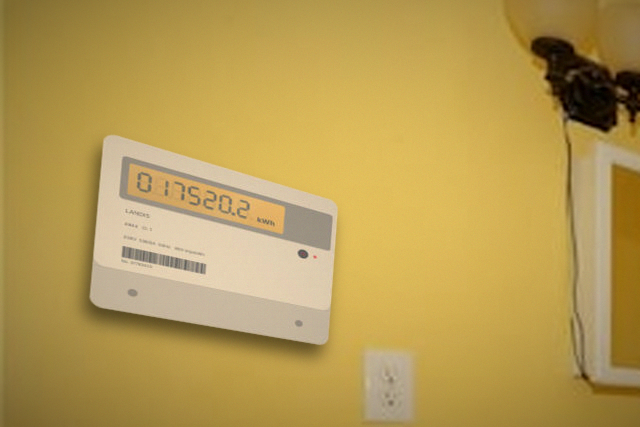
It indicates 17520.2 kWh
